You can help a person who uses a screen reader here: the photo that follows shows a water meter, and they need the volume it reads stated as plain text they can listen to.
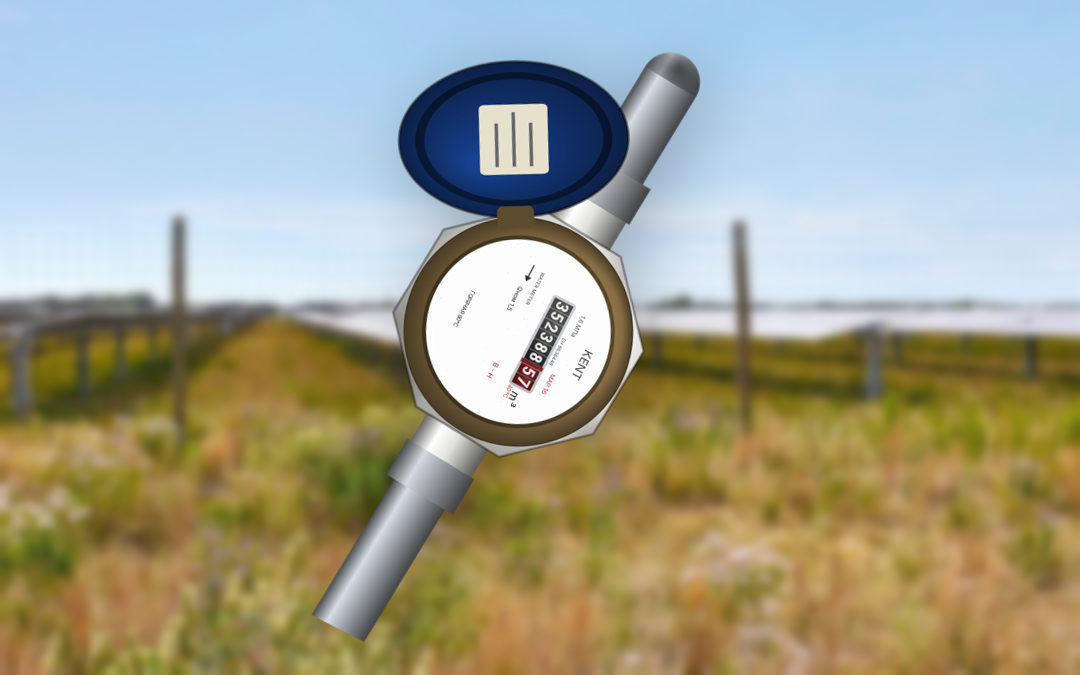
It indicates 352388.57 m³
